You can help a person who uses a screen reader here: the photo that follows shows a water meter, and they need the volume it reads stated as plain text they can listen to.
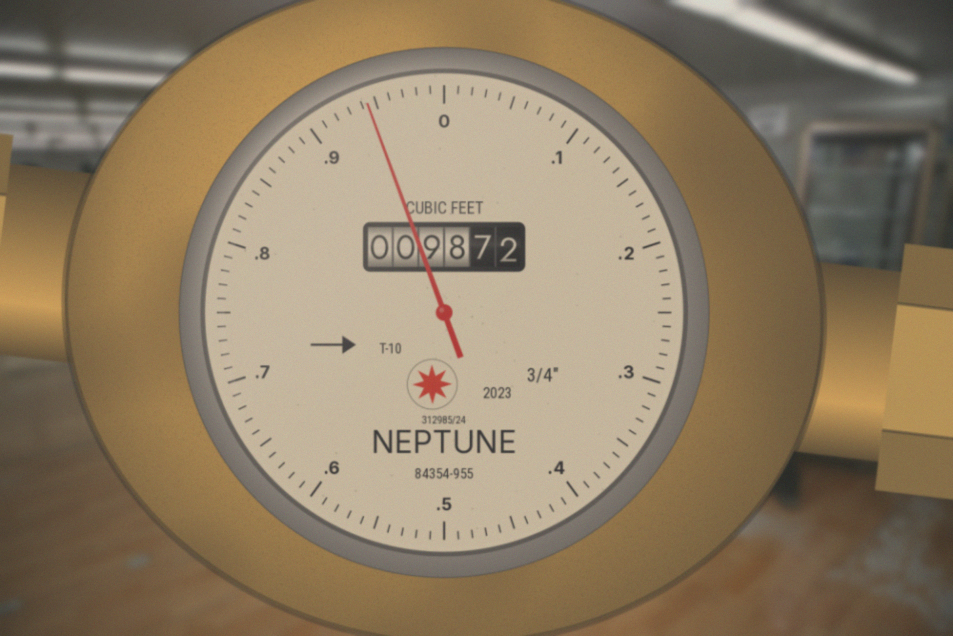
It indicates 9871.94 ft³
